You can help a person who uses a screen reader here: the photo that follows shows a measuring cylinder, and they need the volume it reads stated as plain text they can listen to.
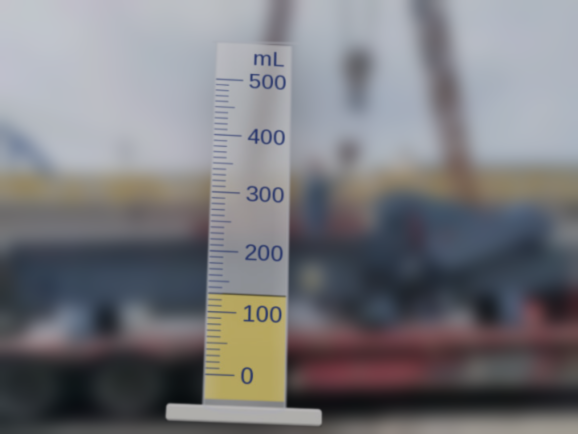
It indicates 130 mL
